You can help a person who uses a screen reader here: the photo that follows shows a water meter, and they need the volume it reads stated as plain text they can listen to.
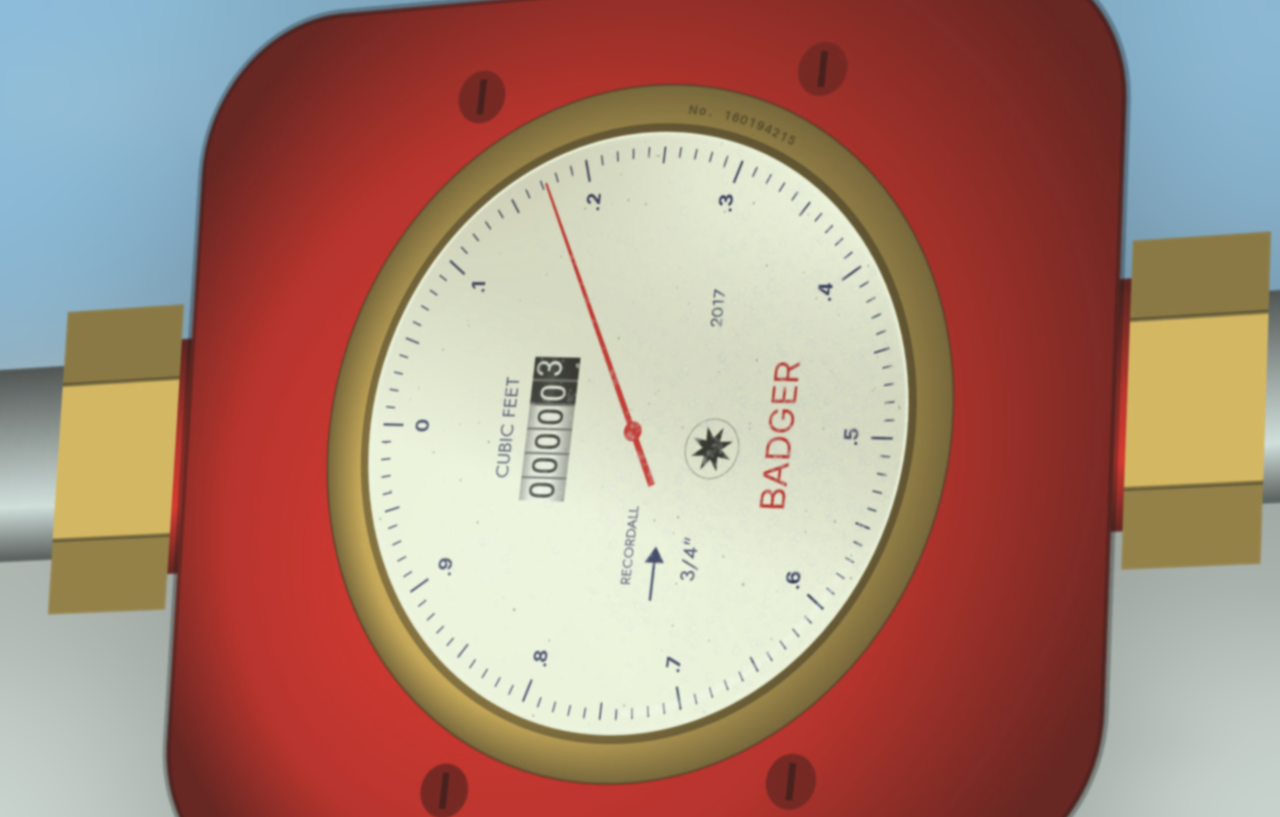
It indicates 3.17 ft³
